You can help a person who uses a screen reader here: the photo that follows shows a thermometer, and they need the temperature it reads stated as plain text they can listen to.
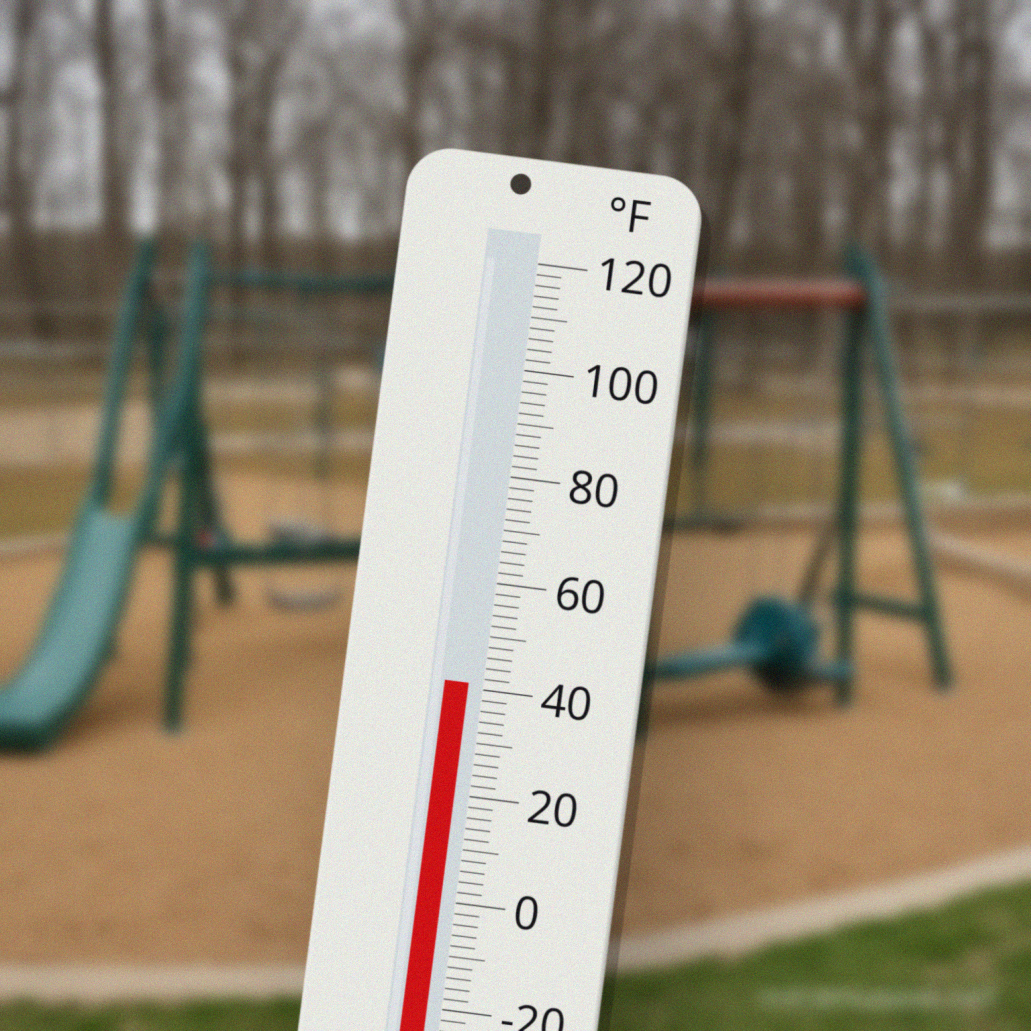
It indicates 41 °F
